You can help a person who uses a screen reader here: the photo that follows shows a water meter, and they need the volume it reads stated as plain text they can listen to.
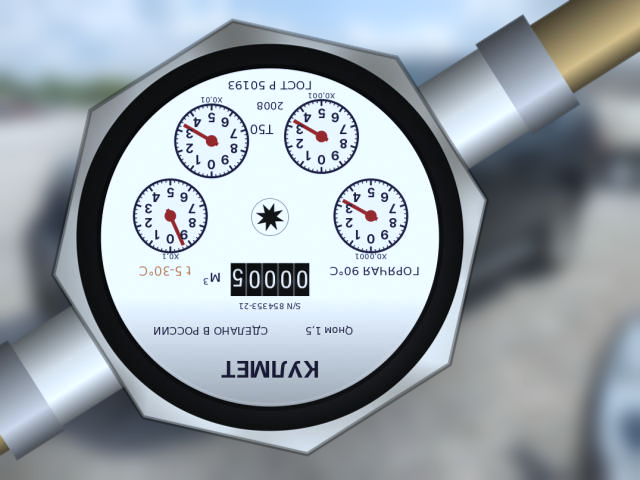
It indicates 4.9333 m³
